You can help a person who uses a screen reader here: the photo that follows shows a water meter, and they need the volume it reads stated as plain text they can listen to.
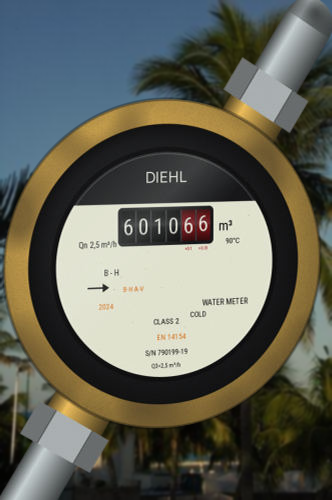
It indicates 6010.66 m³
